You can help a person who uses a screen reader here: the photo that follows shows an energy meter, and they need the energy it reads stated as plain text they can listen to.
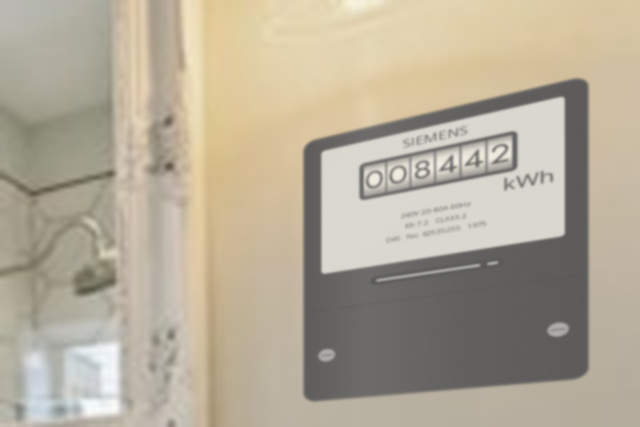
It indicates 8442 kWh
